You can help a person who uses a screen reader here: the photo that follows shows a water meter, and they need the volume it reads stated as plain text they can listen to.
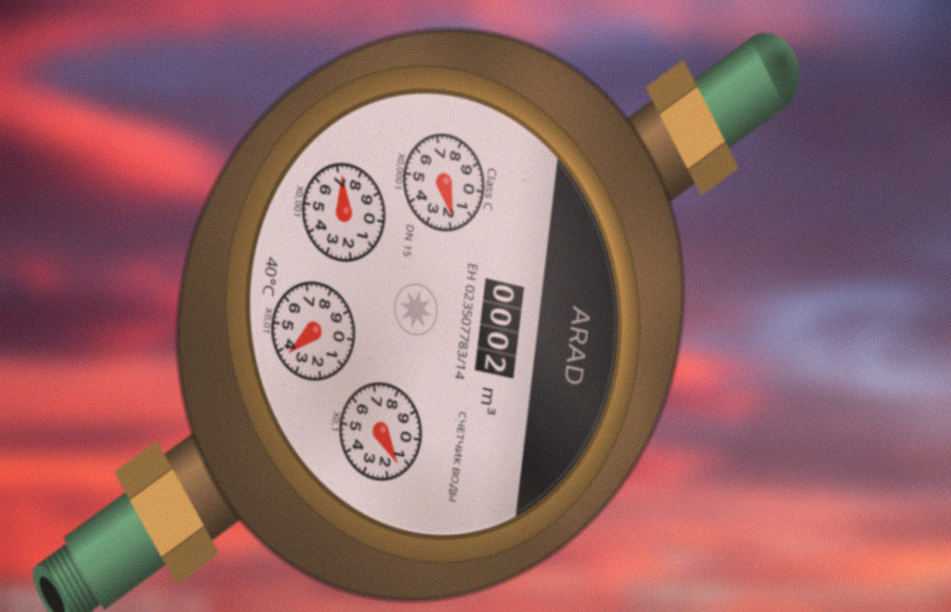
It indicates 2.1371 m³
